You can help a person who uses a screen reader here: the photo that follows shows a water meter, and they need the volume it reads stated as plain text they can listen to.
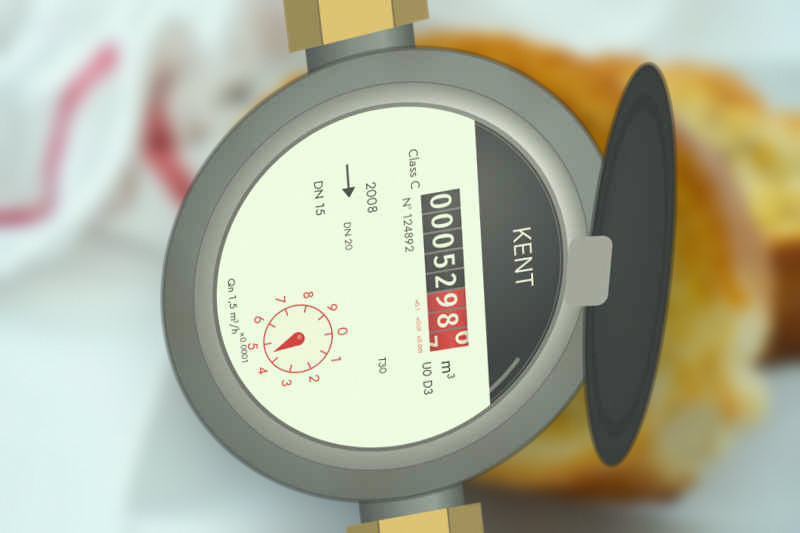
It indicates 52.9864 m³
